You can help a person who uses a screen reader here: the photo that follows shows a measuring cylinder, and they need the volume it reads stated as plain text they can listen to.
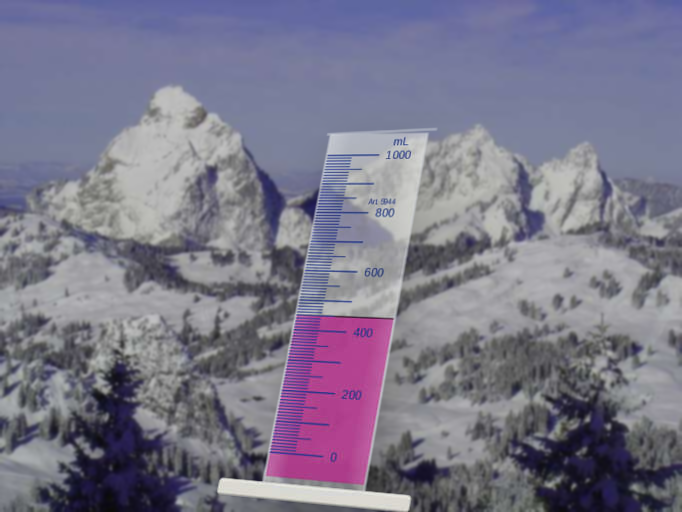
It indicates 450 mL
